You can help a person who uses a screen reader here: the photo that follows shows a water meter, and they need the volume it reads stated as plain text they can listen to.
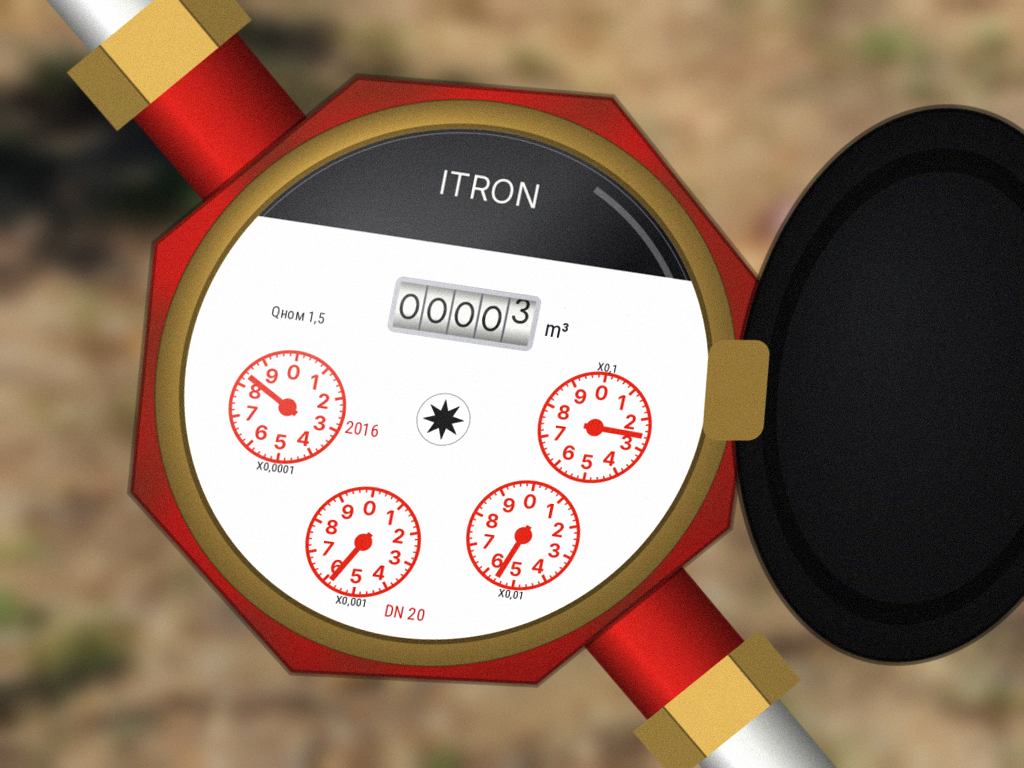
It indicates 3.2558 m³
